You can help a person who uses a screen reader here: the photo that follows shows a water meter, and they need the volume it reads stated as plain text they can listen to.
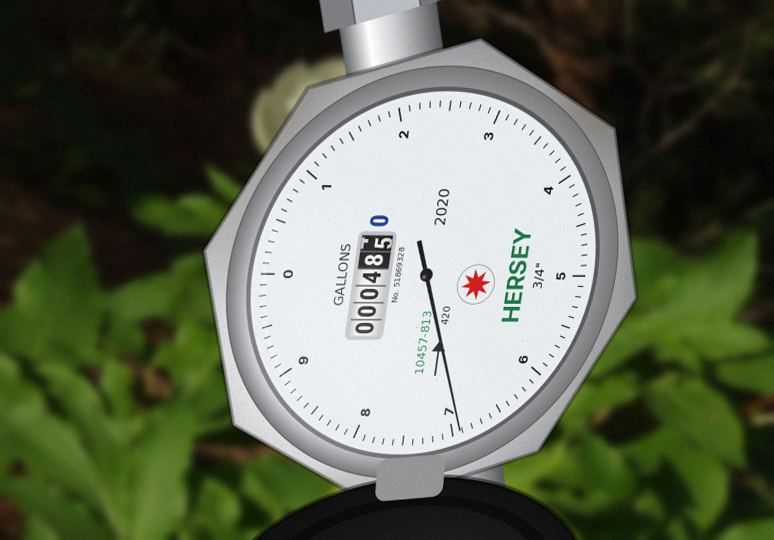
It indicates 4846.9 gal
